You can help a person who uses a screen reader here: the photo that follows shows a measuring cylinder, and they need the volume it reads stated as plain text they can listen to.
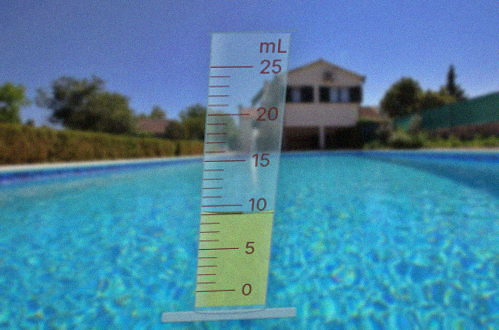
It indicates 9 mL
